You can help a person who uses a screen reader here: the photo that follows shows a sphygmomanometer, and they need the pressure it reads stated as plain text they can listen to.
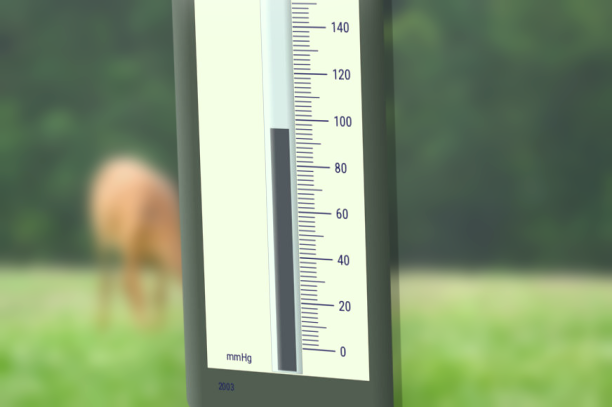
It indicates 96 mmHg
